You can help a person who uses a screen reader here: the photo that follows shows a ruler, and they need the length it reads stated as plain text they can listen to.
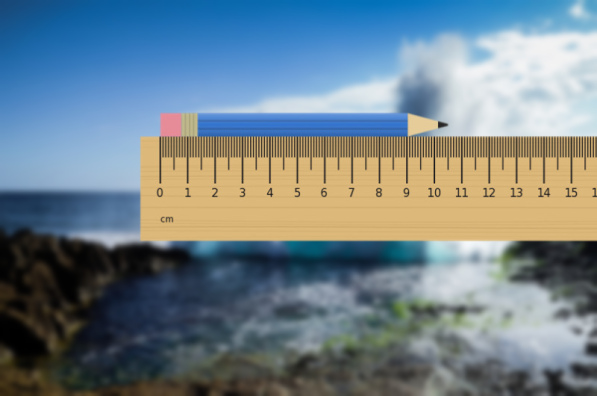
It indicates 10.5 cm
